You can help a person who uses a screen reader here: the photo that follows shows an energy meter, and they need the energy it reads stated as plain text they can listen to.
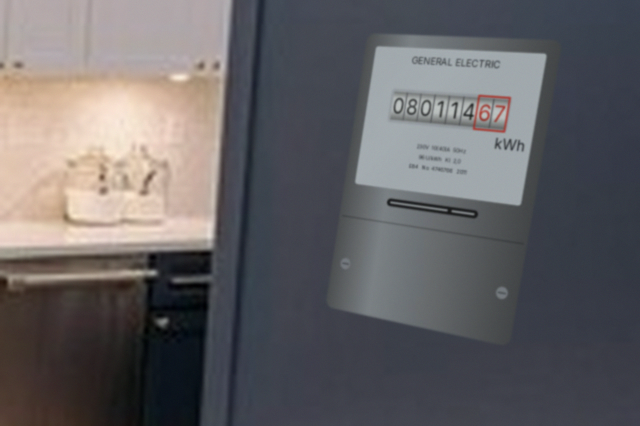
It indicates 80114.67 kWh
